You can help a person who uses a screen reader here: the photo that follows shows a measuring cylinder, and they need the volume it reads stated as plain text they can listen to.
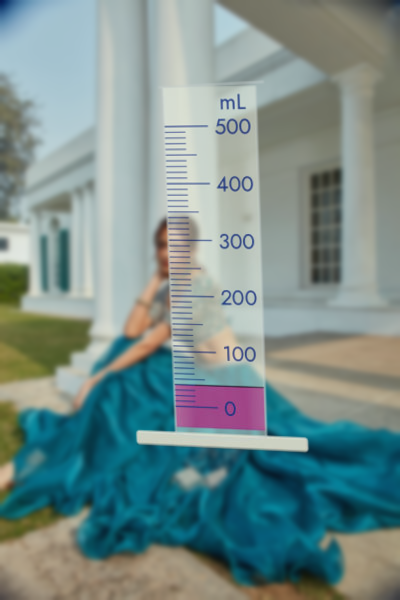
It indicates 40 mL
